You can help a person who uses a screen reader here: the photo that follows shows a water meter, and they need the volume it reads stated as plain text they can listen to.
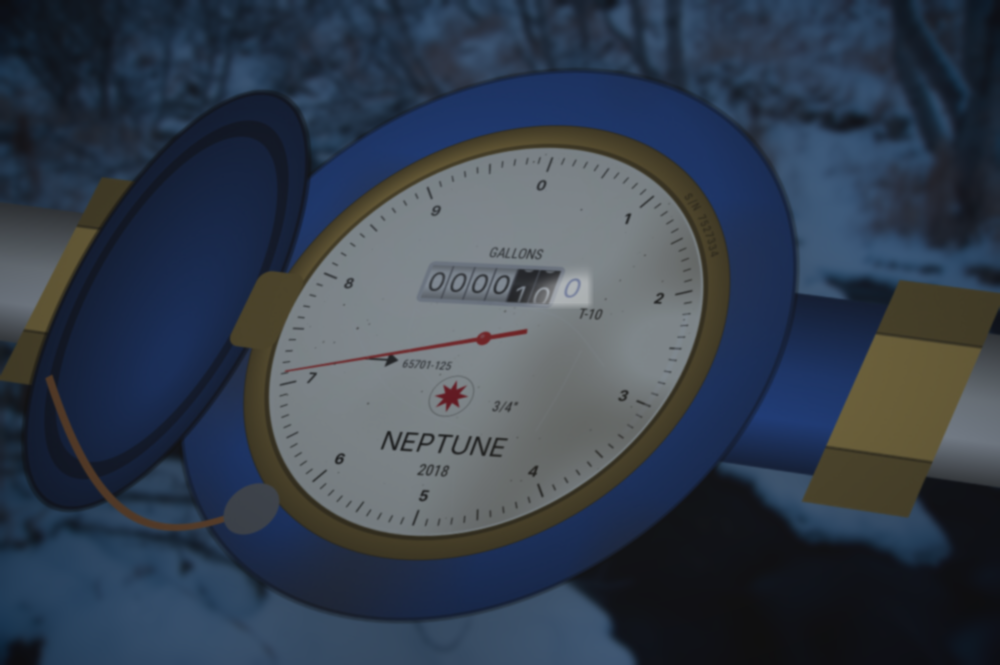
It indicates 97.1 gal
